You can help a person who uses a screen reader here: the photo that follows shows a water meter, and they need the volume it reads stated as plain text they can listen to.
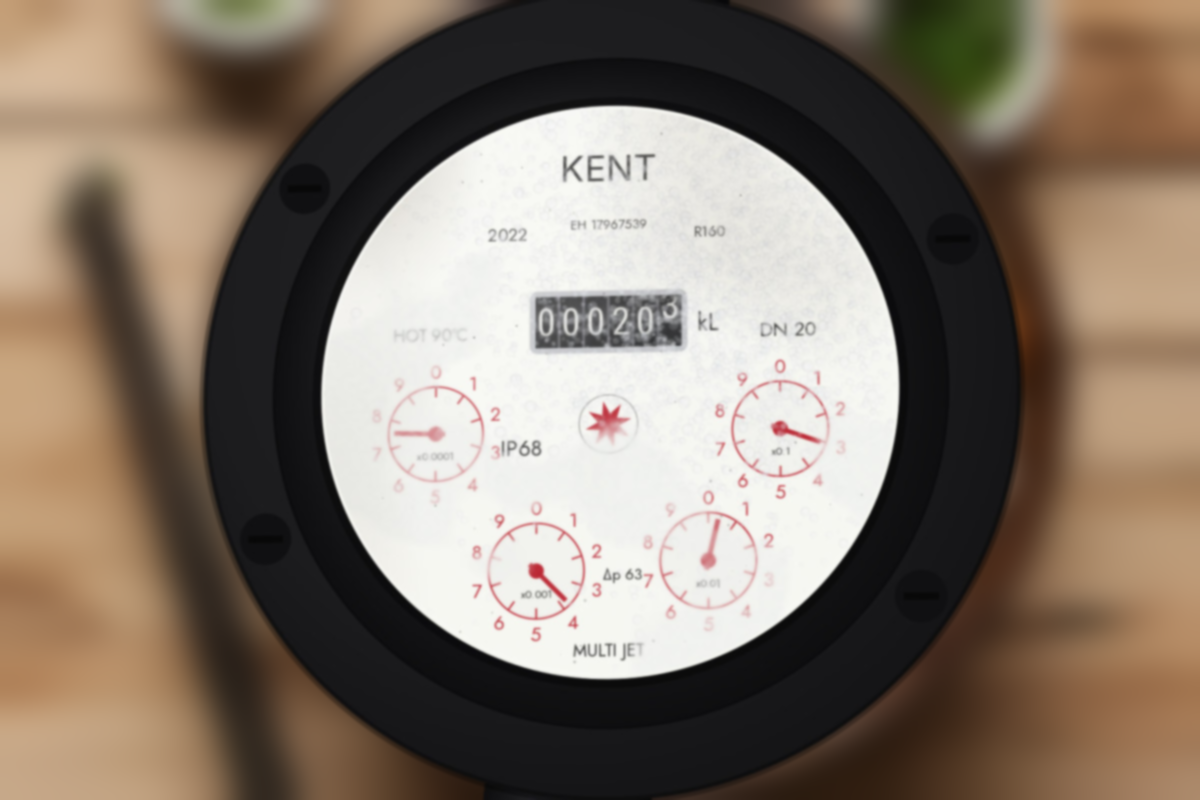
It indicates 203.3037 kL
